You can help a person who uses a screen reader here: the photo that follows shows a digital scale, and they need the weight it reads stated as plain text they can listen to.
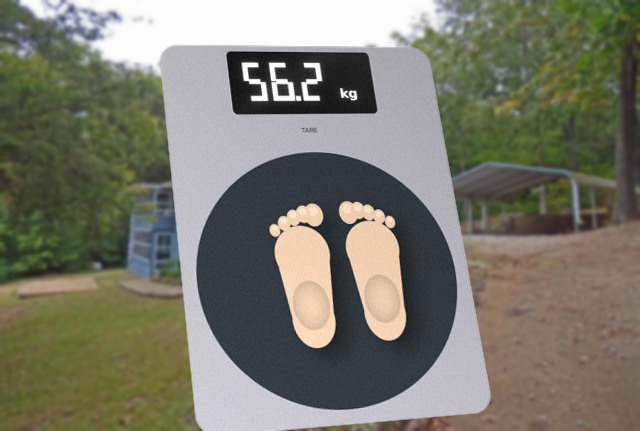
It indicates 56.2 kg
